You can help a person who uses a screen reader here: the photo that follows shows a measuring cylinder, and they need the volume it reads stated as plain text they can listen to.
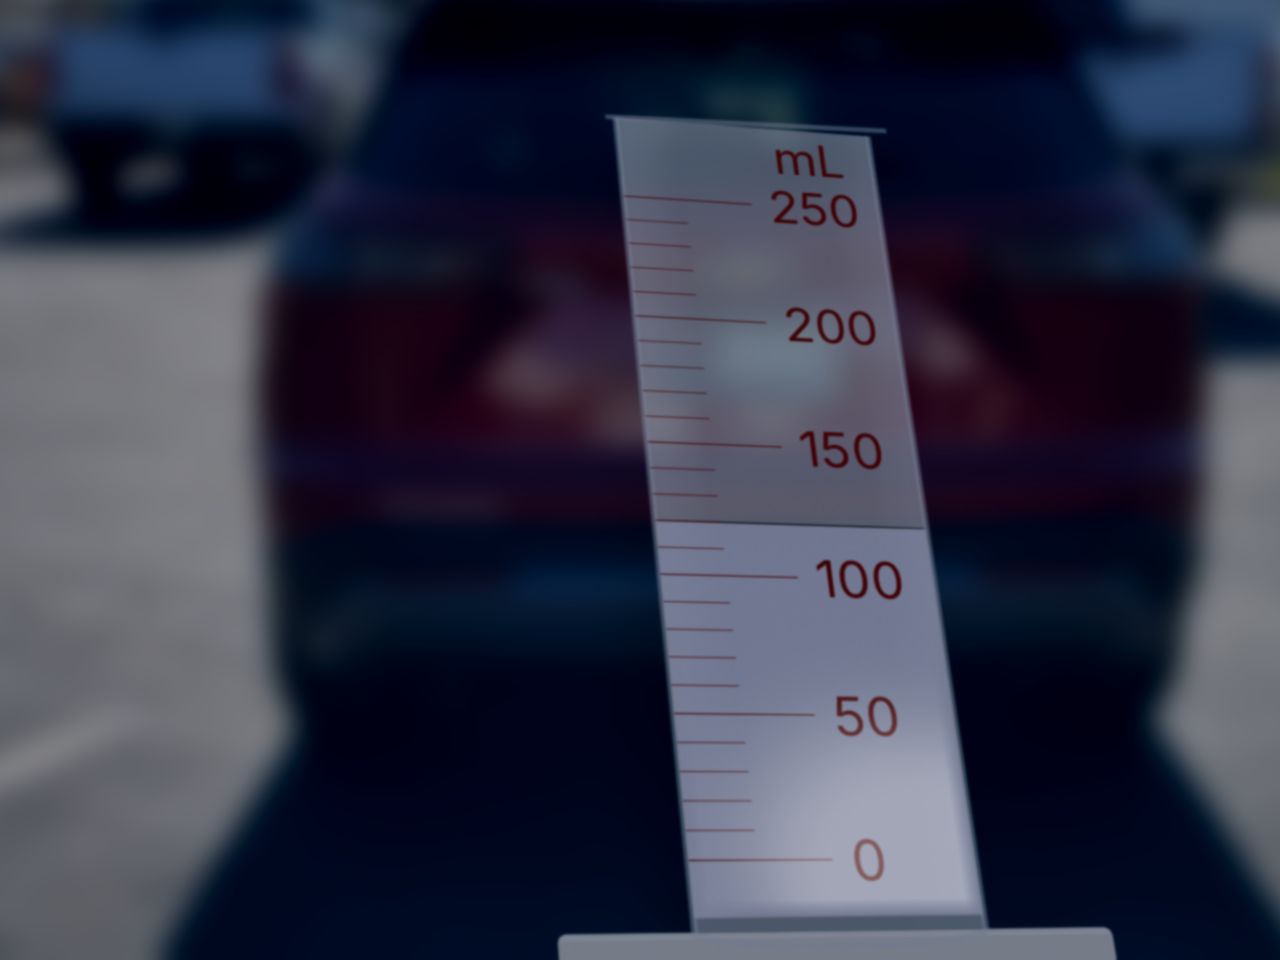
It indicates 120 mL
